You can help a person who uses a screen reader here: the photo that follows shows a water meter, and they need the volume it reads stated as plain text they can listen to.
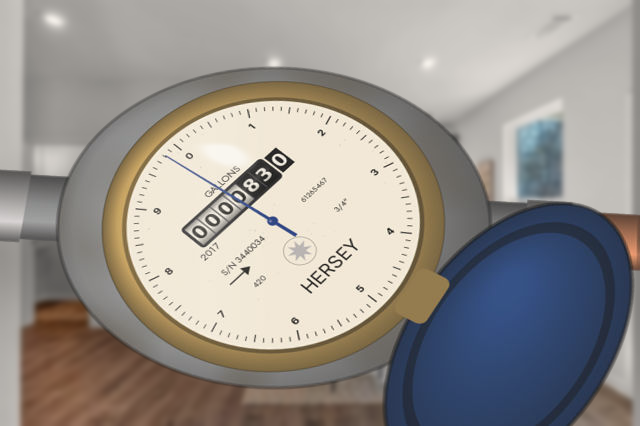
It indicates 829.8 gal
